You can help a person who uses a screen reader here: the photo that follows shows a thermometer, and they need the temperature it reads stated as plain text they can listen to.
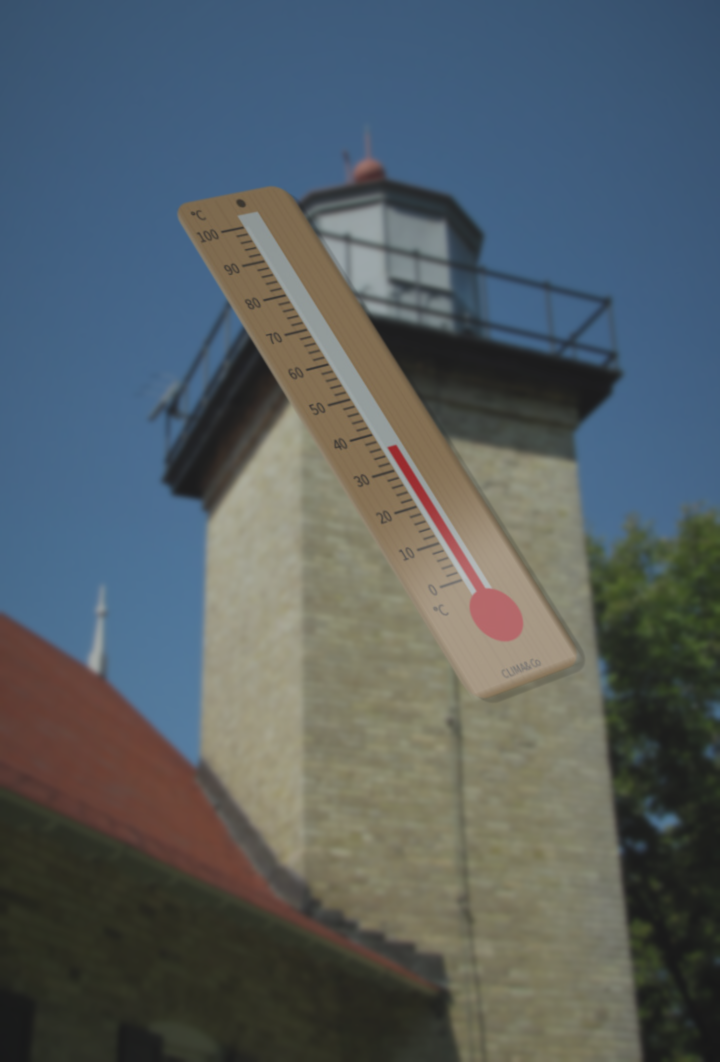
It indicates 36 °C
